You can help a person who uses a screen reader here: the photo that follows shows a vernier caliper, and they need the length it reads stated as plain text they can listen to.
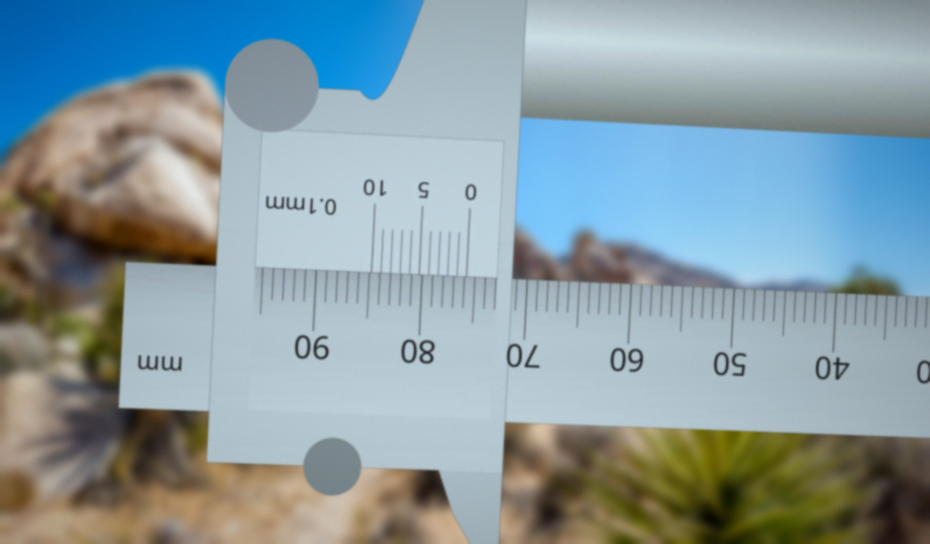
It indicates 75.8 mm
